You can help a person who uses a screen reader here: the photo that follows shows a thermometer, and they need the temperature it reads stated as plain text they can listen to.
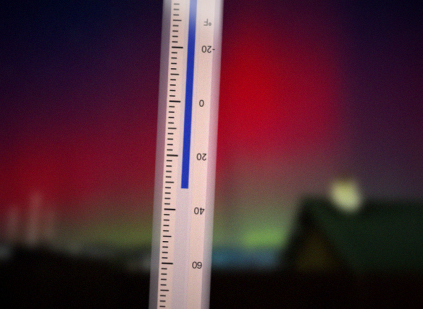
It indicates 32 °F
